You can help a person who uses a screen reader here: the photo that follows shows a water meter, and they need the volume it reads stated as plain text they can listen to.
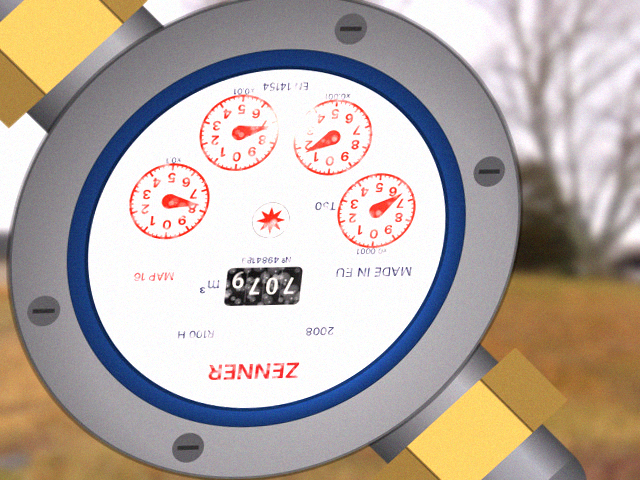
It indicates 7078.7716 m³
